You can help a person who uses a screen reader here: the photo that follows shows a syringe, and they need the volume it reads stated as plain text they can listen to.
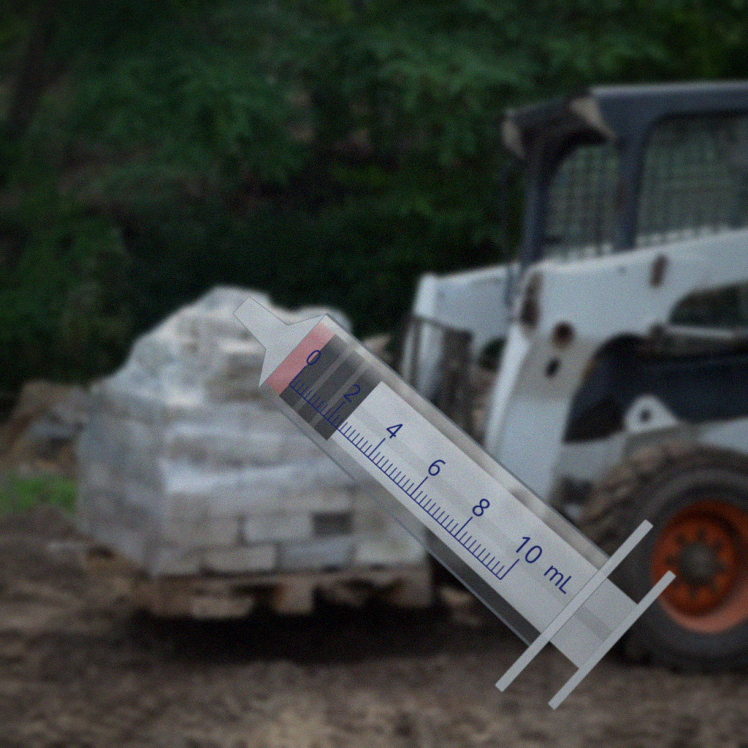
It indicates 0 mL
